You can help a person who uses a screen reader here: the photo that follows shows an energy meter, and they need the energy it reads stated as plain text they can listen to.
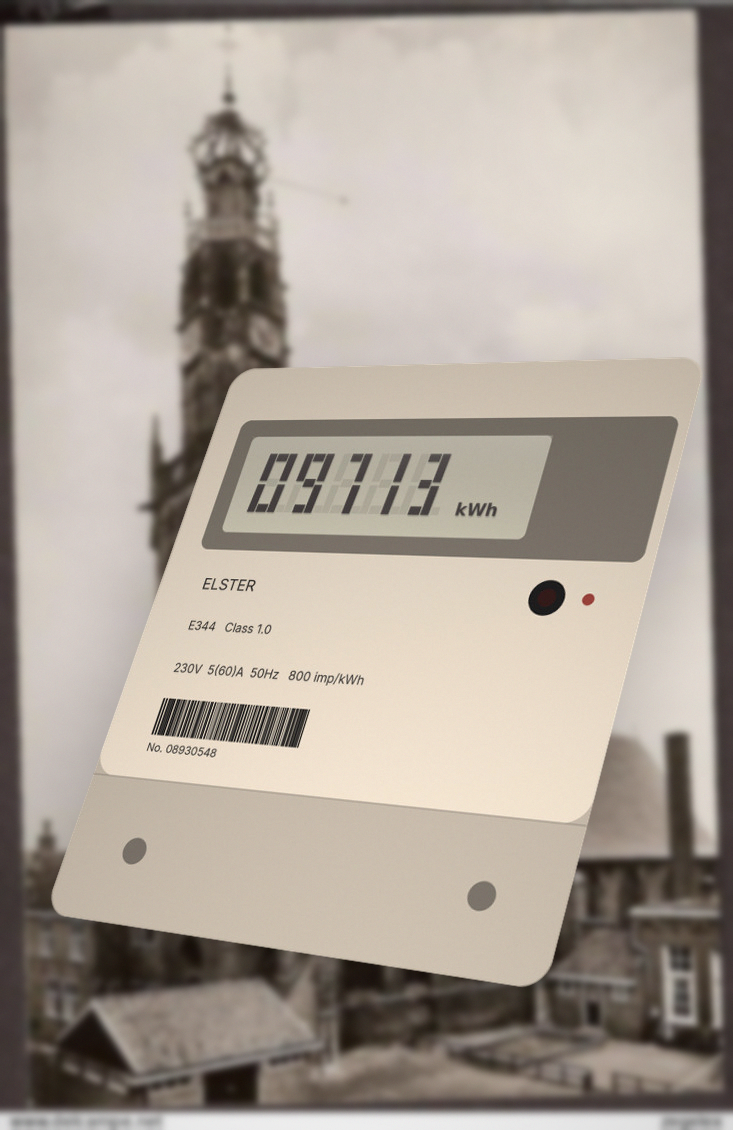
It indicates 9713 kWh
